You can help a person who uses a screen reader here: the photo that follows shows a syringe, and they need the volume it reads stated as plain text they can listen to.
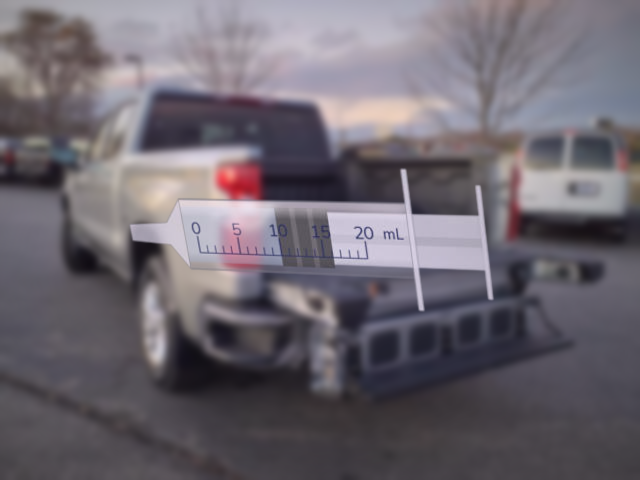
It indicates 10 mL
